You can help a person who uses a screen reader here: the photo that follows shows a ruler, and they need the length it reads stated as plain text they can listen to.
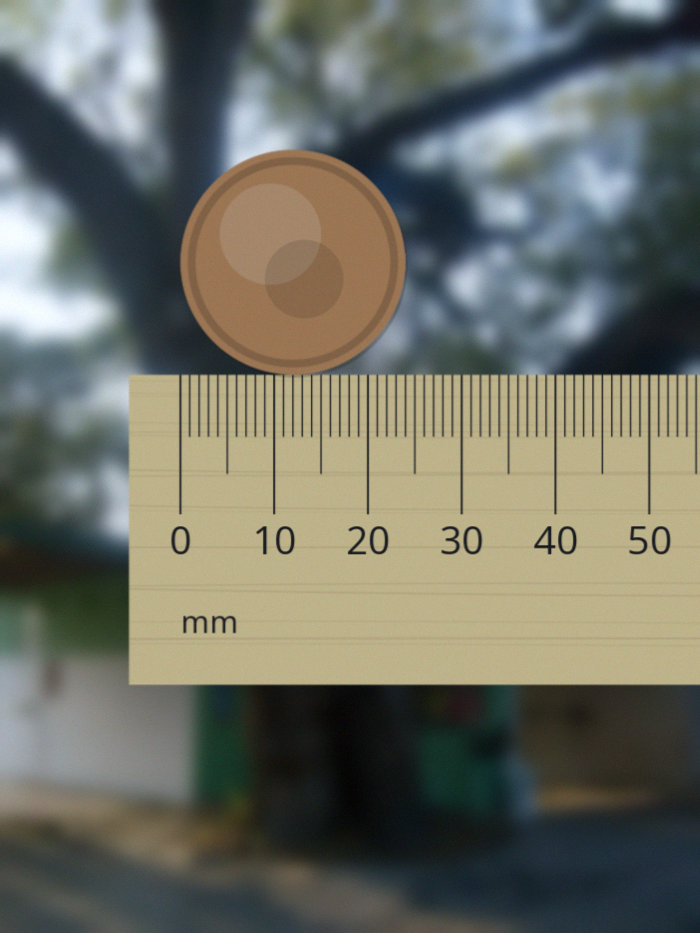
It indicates 24 mm
